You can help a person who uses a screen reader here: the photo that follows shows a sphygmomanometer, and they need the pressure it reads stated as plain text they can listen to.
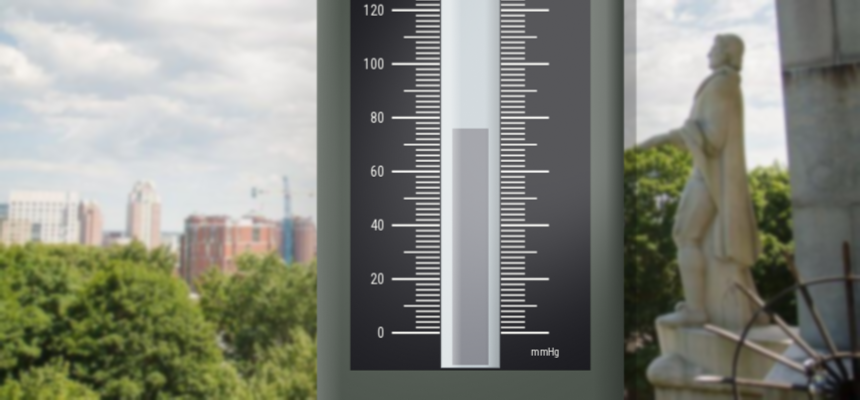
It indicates 76 mmHg
